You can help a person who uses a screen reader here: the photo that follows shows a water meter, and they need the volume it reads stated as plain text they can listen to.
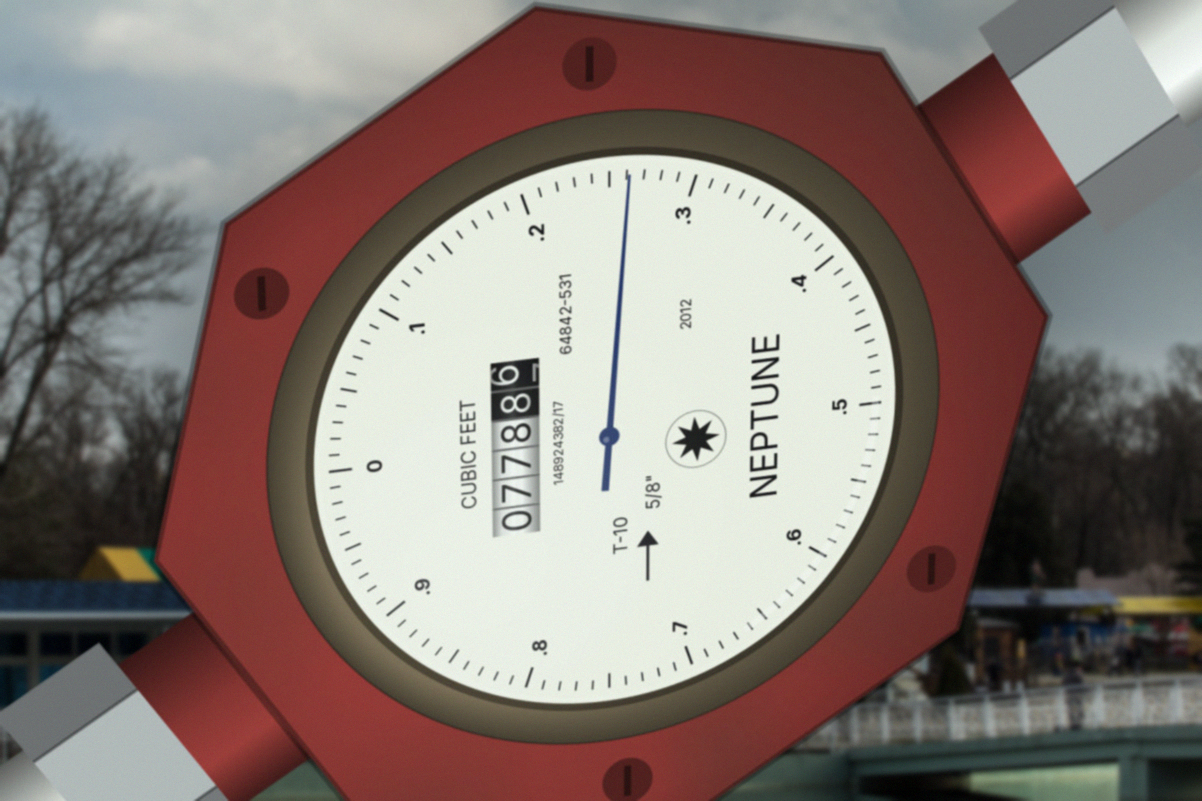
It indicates 77886.26 ft³
